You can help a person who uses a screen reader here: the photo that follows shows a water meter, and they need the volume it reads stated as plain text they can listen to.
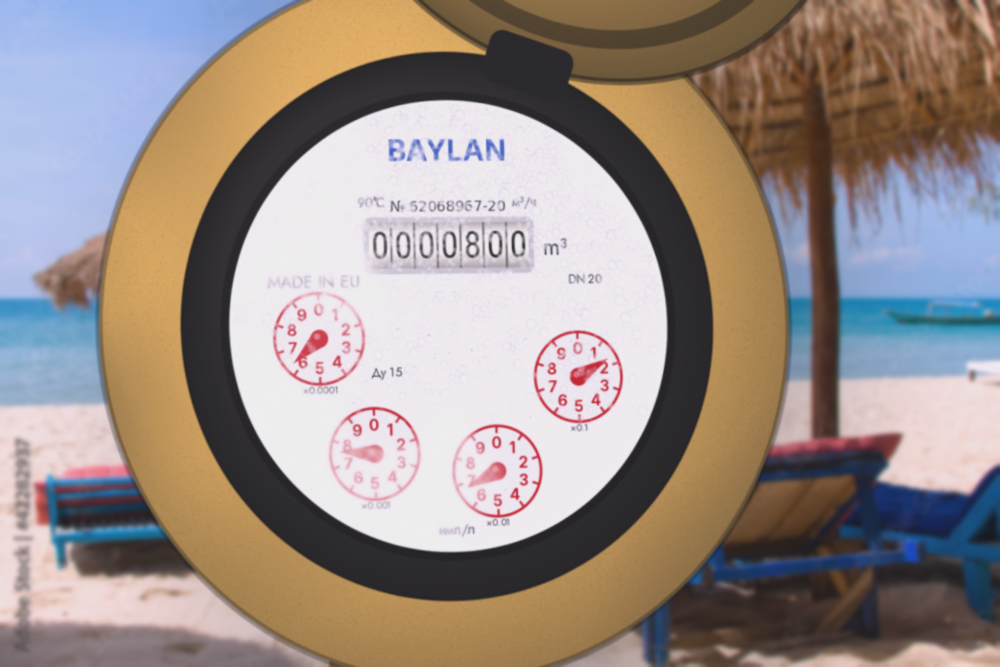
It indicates 800.1676 m³
